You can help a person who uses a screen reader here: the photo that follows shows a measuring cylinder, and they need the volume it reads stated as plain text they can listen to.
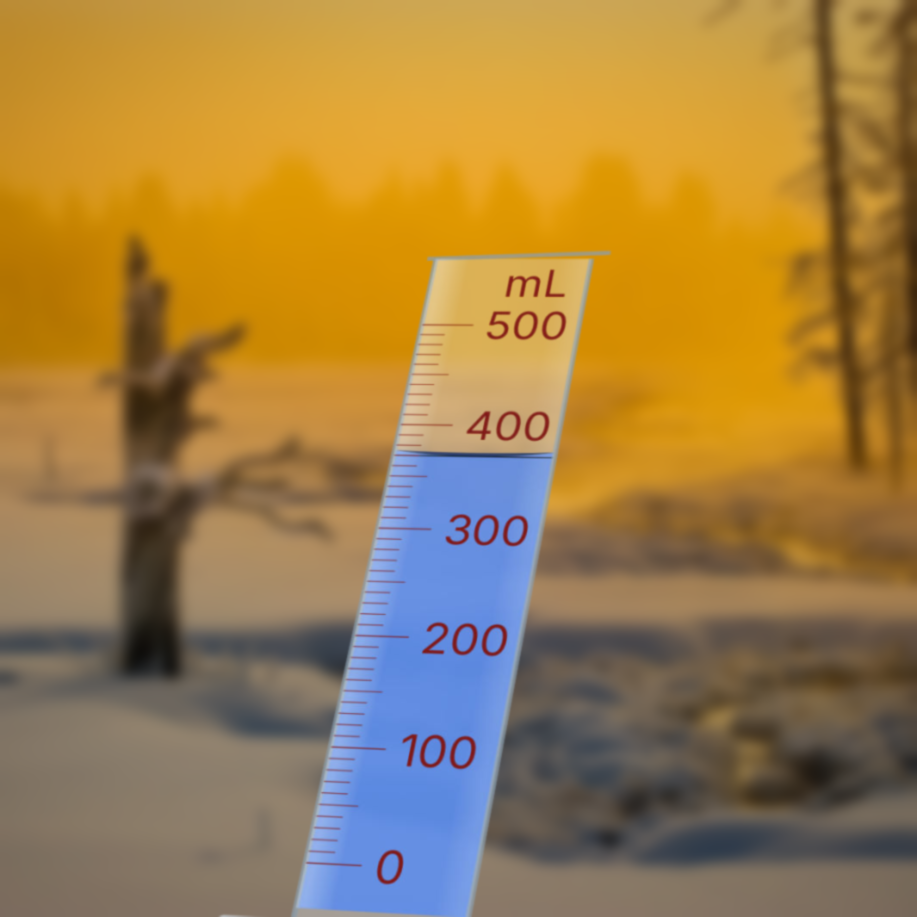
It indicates 370 mL
